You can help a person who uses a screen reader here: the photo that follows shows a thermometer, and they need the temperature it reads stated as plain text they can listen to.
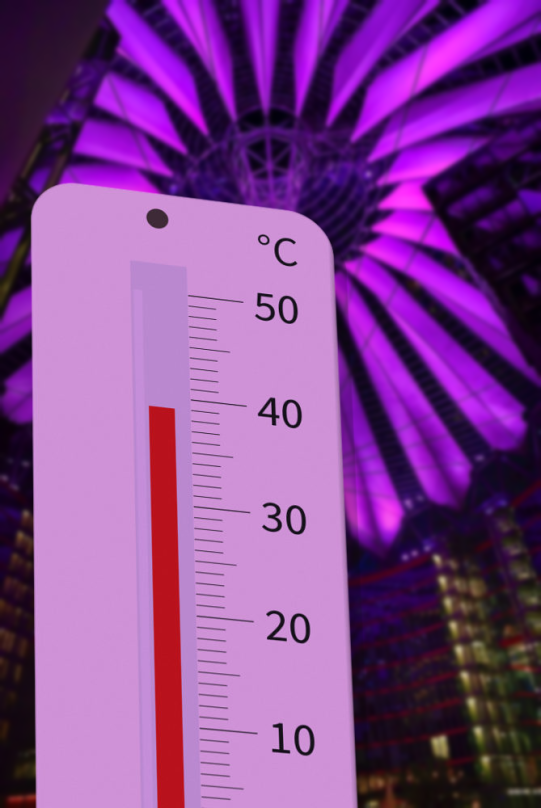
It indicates 39 °C
